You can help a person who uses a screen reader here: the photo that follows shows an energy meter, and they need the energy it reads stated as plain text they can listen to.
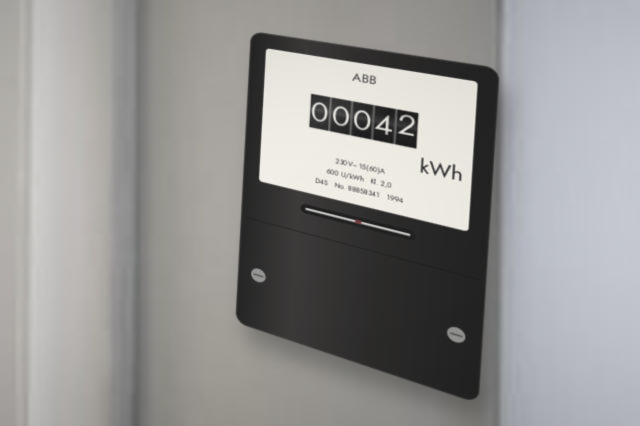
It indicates 42 kWh
